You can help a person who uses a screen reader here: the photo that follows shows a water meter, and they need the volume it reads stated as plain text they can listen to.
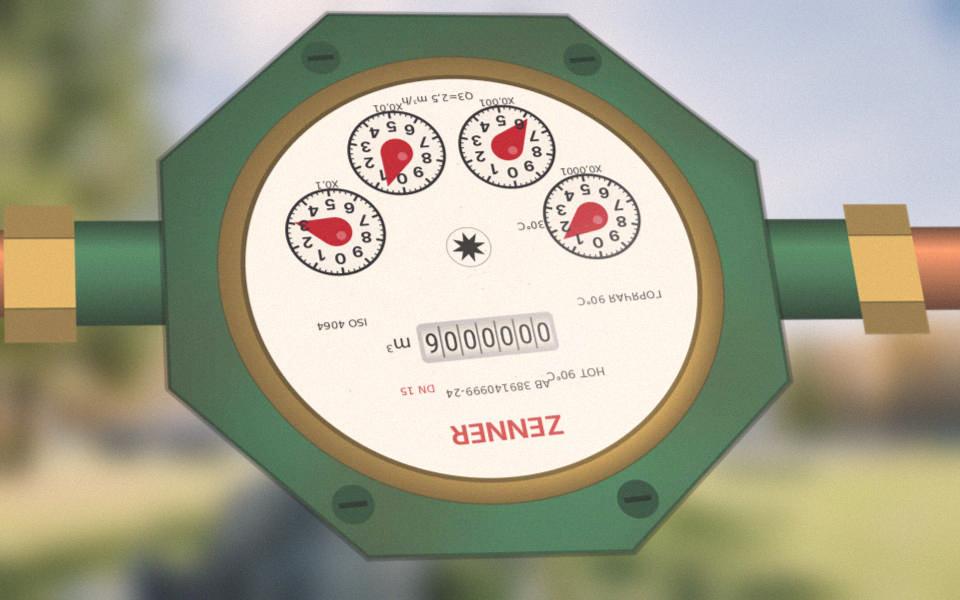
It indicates 6.3061 m³
